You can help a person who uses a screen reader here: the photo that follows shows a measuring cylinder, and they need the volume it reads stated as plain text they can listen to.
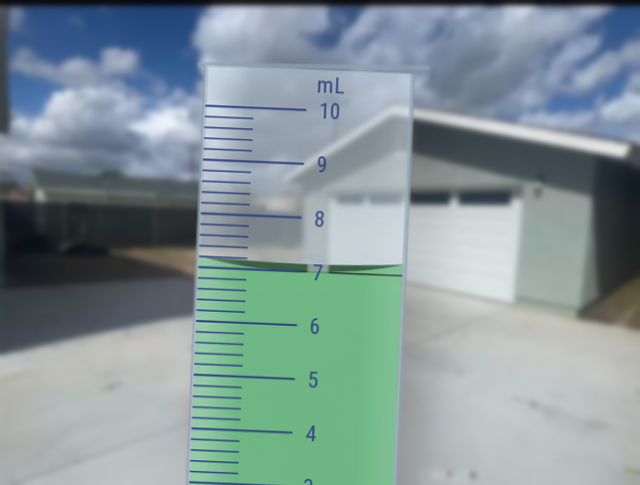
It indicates 7 mL
